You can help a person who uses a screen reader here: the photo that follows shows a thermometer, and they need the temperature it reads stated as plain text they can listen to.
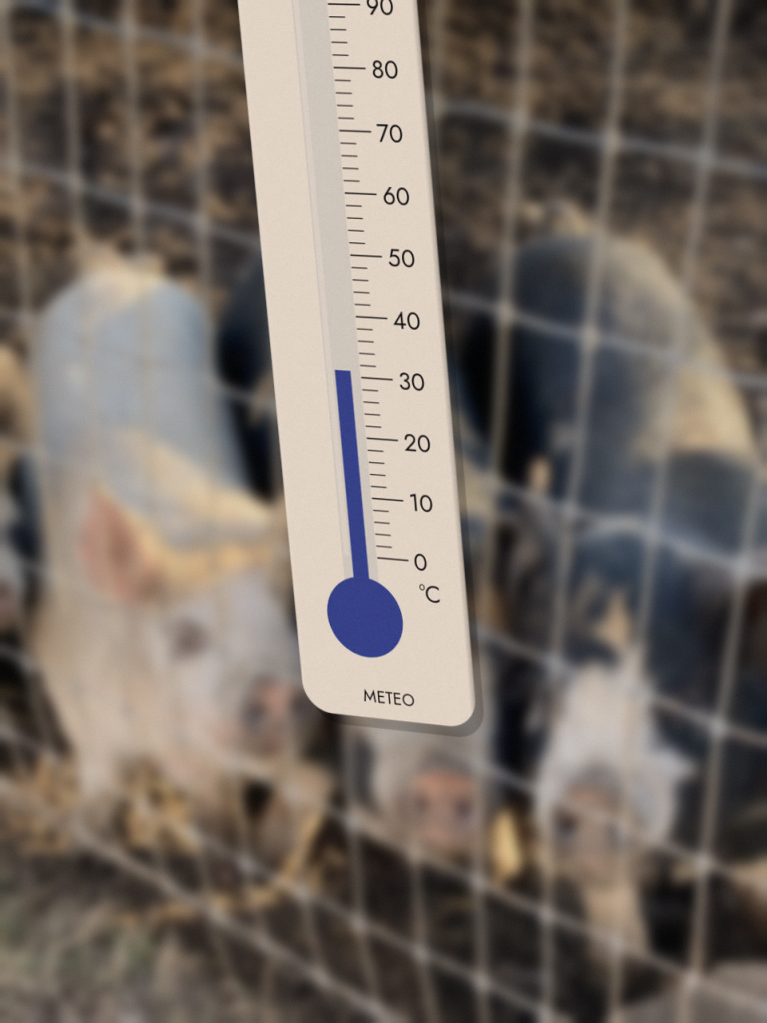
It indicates 31 °C
